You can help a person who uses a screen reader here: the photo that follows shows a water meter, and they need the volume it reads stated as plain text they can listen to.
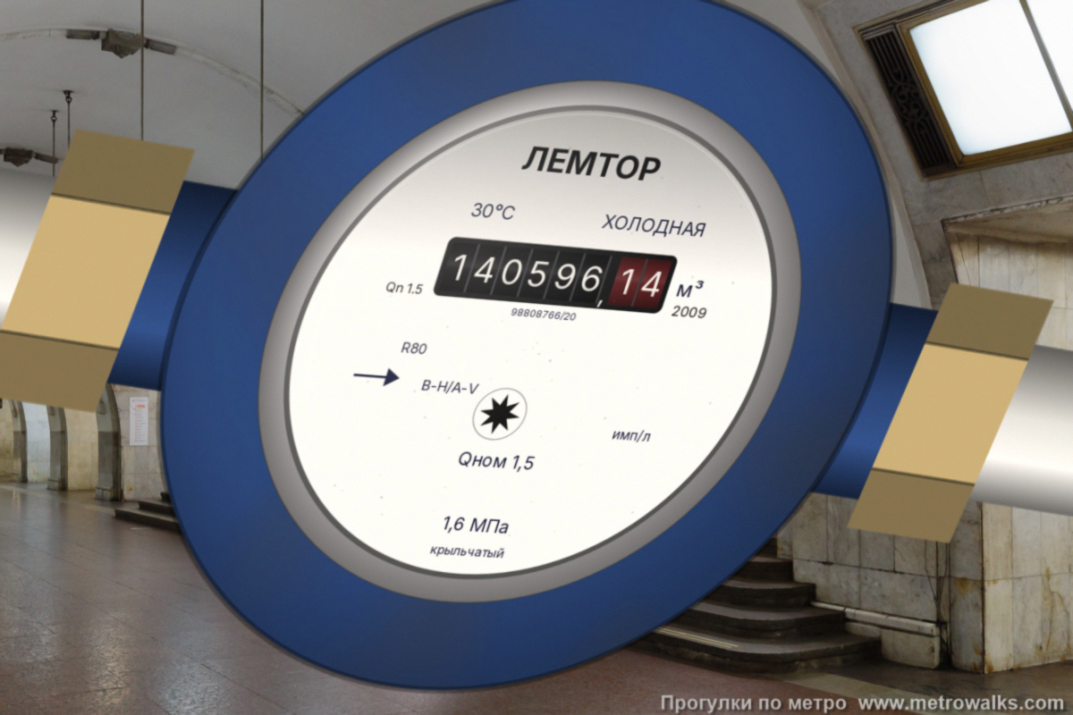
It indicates 140596.14 m³
